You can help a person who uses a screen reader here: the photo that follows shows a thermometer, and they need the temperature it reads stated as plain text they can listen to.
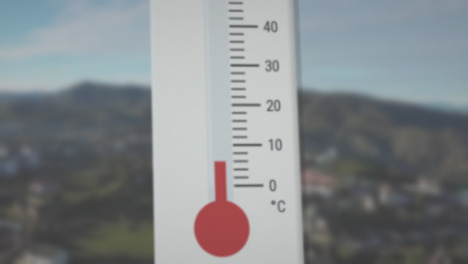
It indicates 6 °C
